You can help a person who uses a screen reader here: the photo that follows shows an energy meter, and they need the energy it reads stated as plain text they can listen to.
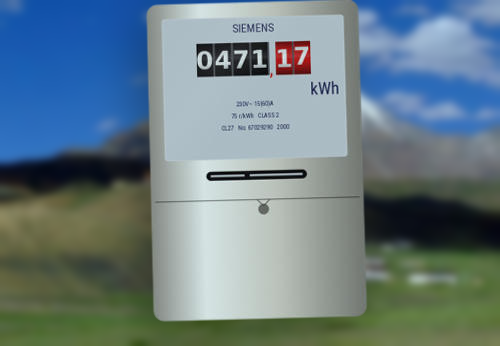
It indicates 471.17 kWh
